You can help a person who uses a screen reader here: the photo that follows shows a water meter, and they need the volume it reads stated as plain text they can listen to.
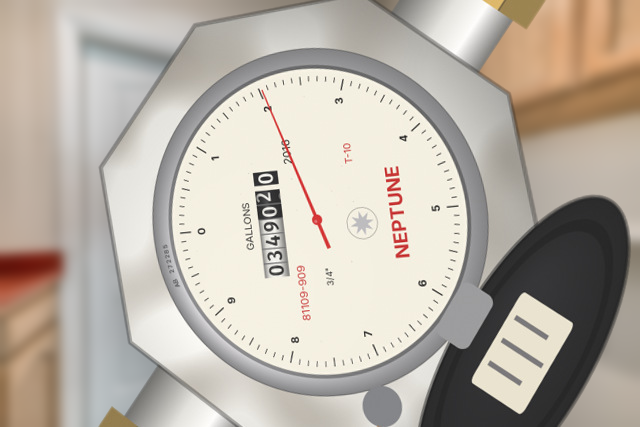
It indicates 349022.0 gal
